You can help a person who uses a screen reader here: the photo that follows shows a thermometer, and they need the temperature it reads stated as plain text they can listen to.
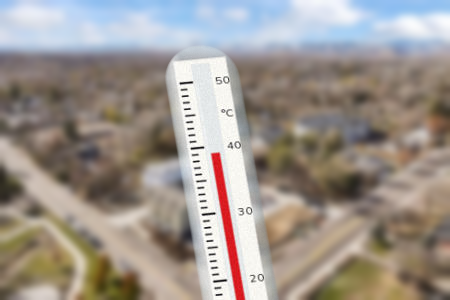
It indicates 39 °C
